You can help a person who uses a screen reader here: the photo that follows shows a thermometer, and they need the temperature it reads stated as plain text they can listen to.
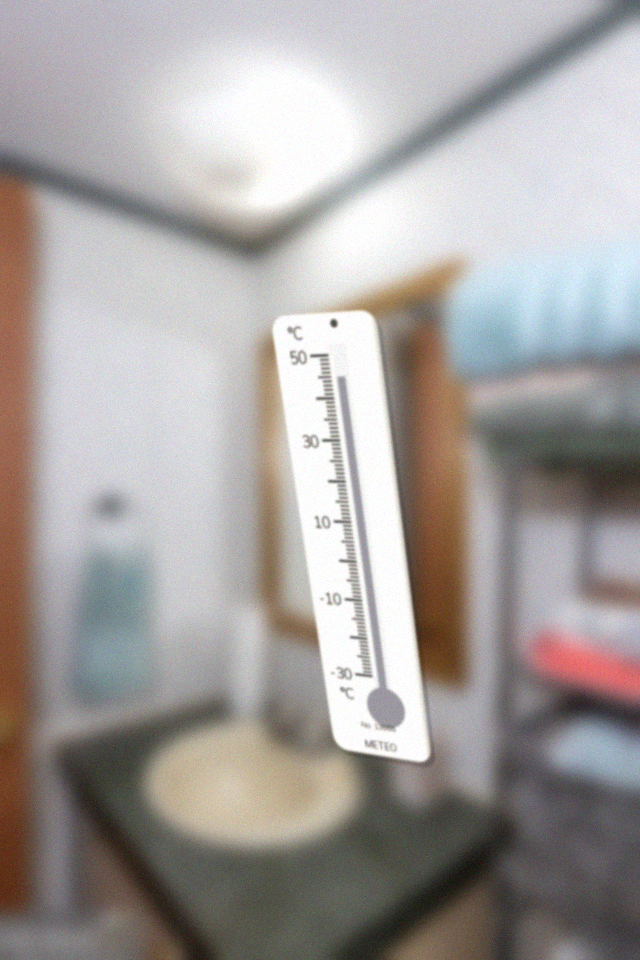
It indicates 45 °C
